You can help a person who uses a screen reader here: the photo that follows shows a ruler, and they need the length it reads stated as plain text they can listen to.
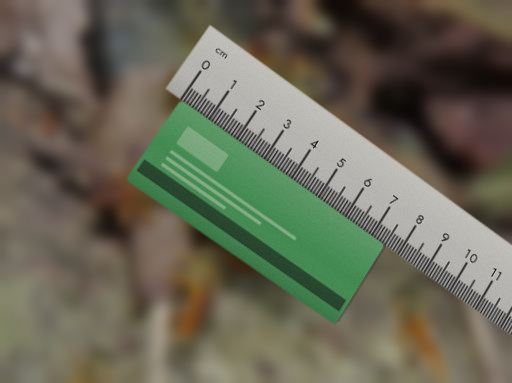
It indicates 7.5 cm
